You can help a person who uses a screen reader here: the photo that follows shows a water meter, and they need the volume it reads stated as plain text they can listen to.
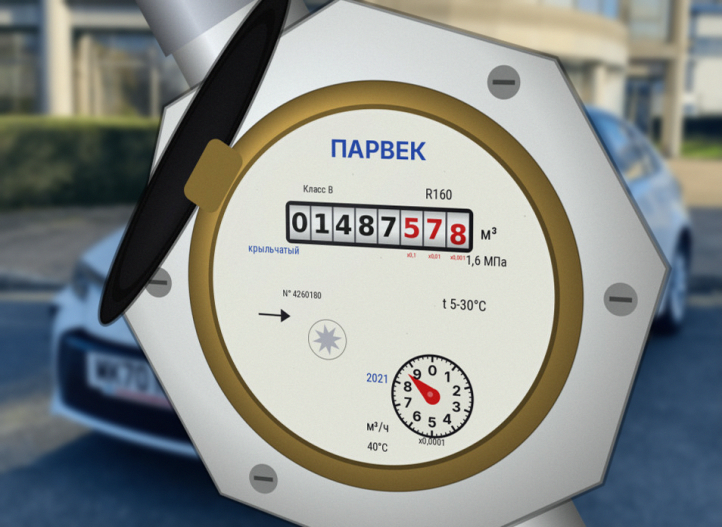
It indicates 1487.5778 m³
